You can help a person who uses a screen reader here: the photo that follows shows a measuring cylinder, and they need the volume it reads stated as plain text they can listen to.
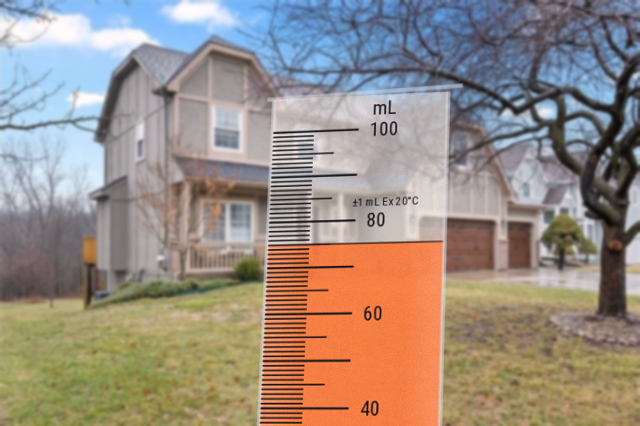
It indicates 75 mL
